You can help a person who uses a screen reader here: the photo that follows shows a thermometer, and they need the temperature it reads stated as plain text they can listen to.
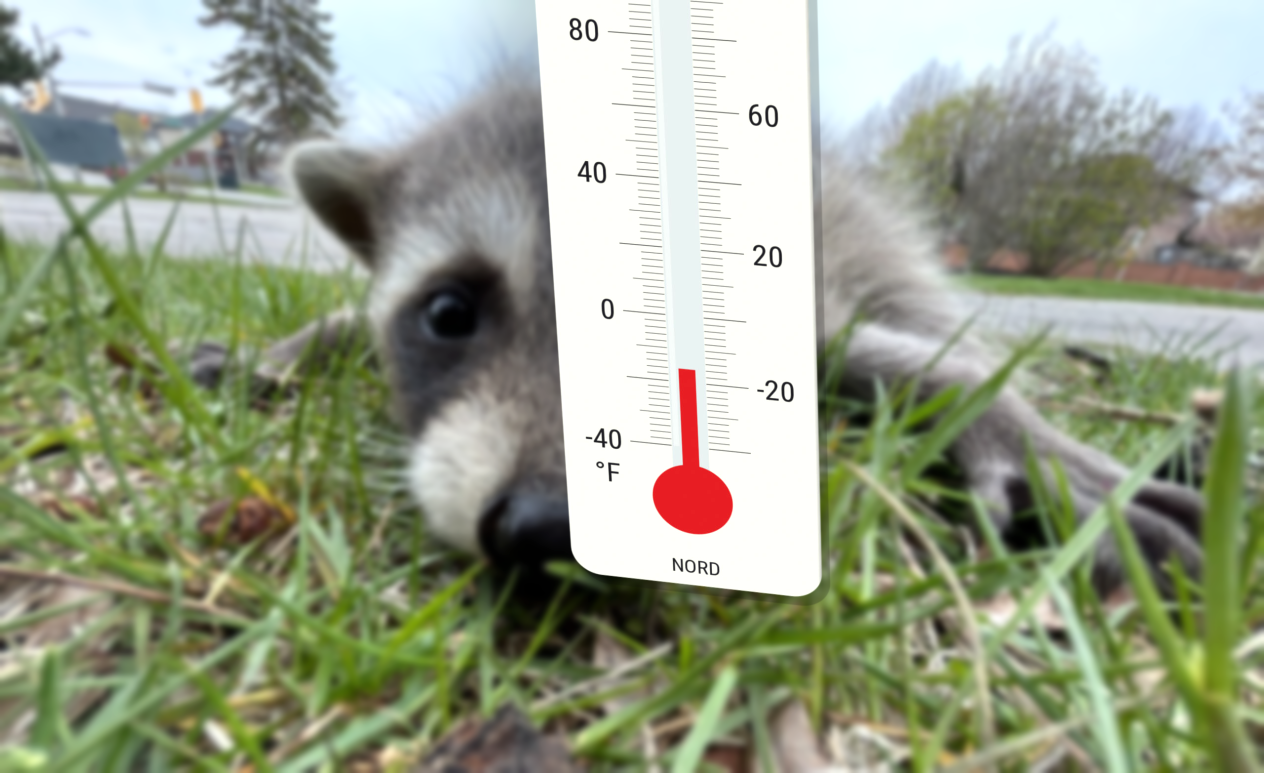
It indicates -16 °F
